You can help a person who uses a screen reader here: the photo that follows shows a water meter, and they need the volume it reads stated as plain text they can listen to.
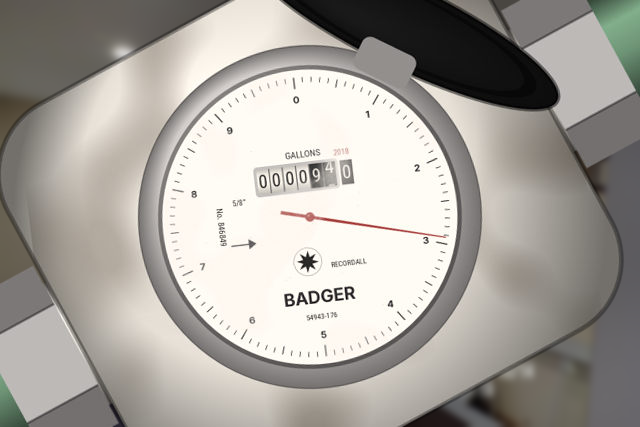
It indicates 942.9 gal
